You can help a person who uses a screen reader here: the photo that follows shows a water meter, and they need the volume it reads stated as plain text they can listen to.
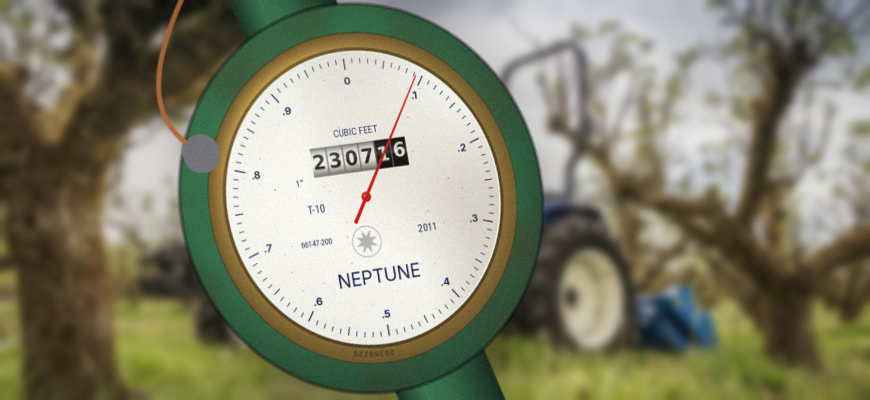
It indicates 230716.09 ft³
